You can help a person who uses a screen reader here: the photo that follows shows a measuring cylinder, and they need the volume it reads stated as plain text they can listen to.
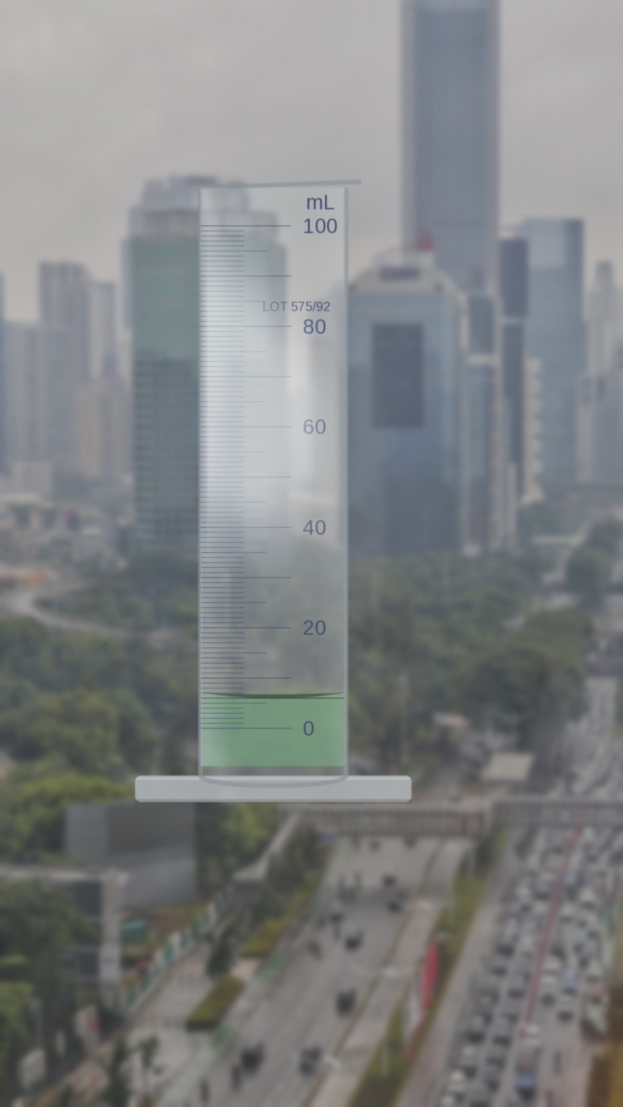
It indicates 6 mL
